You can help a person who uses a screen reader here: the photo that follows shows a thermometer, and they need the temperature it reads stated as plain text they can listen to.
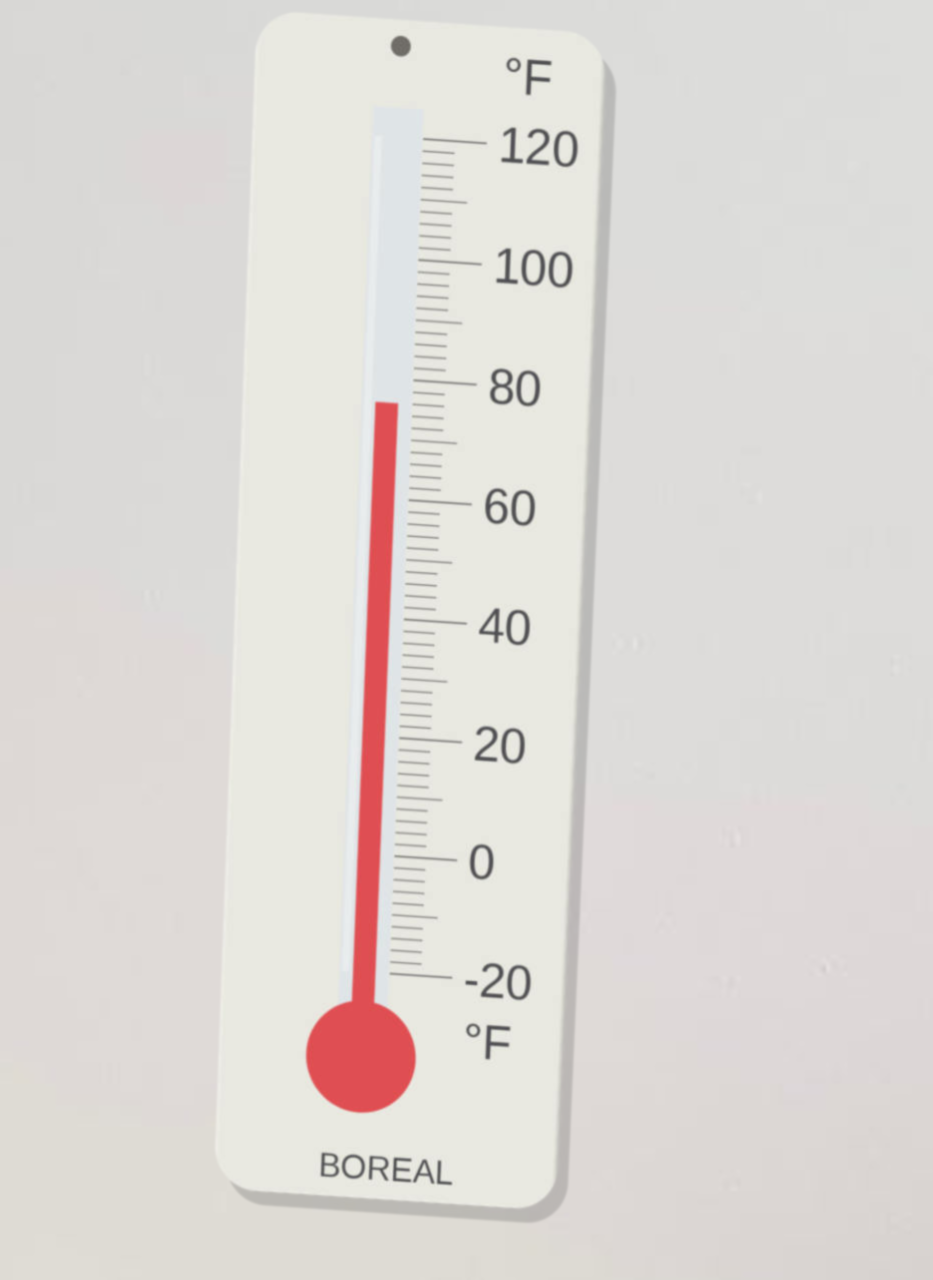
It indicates 76 °F
